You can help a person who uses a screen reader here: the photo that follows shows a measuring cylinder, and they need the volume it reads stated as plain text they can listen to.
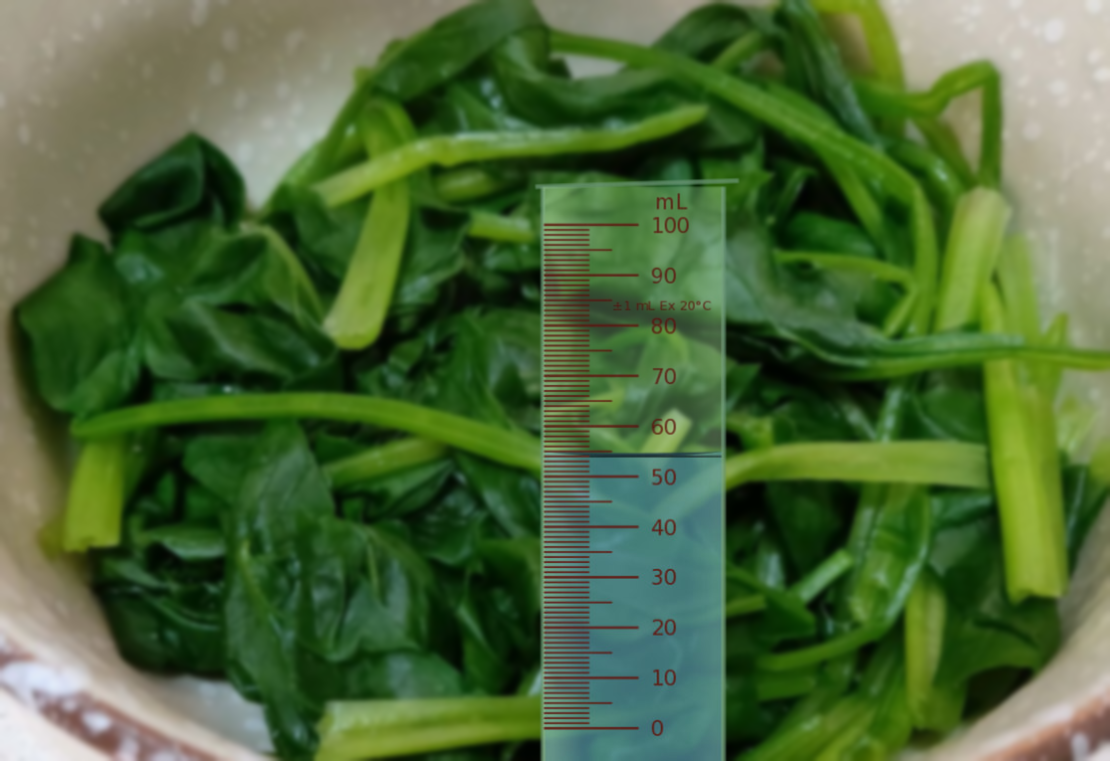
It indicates 54 mL
